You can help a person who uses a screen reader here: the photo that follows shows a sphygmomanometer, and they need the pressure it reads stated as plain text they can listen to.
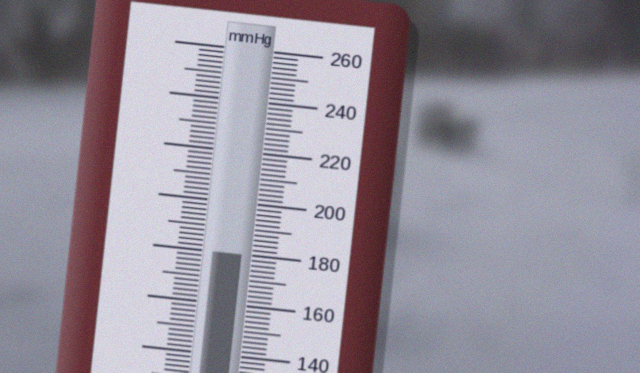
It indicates 180 mmHg
